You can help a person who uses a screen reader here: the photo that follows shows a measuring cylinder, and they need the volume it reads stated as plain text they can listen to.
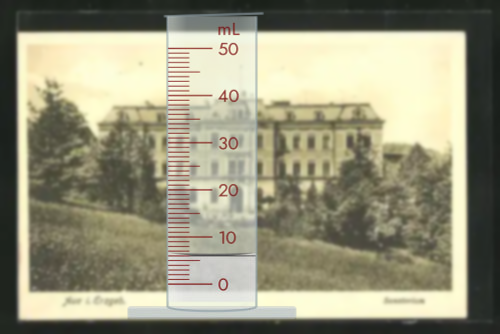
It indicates 6 mL
